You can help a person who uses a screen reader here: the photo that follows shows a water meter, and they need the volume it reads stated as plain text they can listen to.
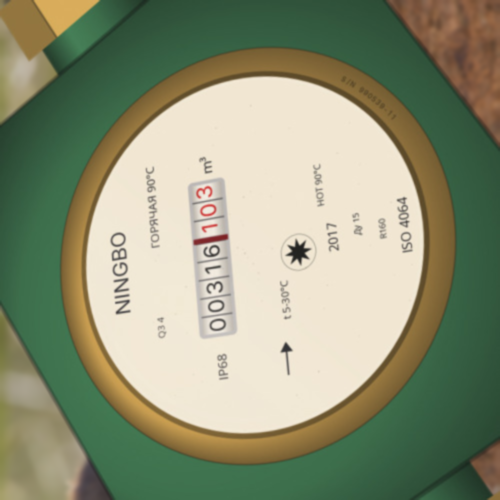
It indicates 316.103 m³
